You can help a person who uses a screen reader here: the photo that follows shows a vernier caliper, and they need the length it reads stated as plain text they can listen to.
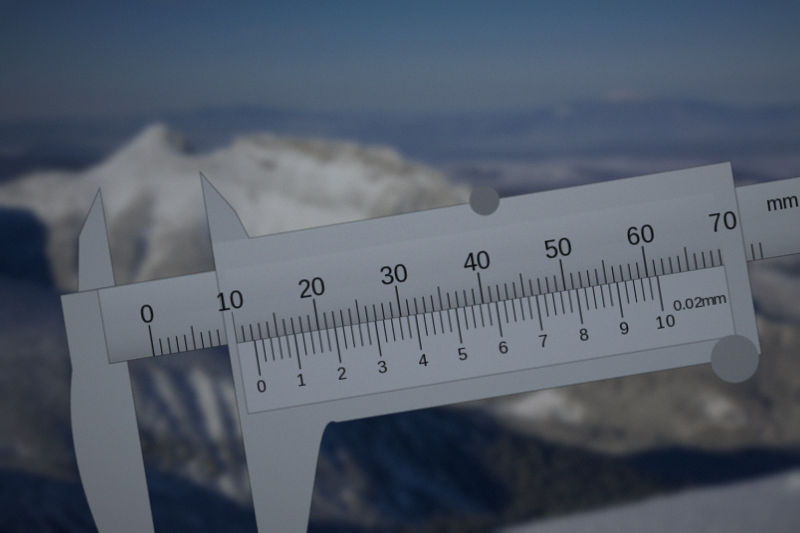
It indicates 12.2 mm
